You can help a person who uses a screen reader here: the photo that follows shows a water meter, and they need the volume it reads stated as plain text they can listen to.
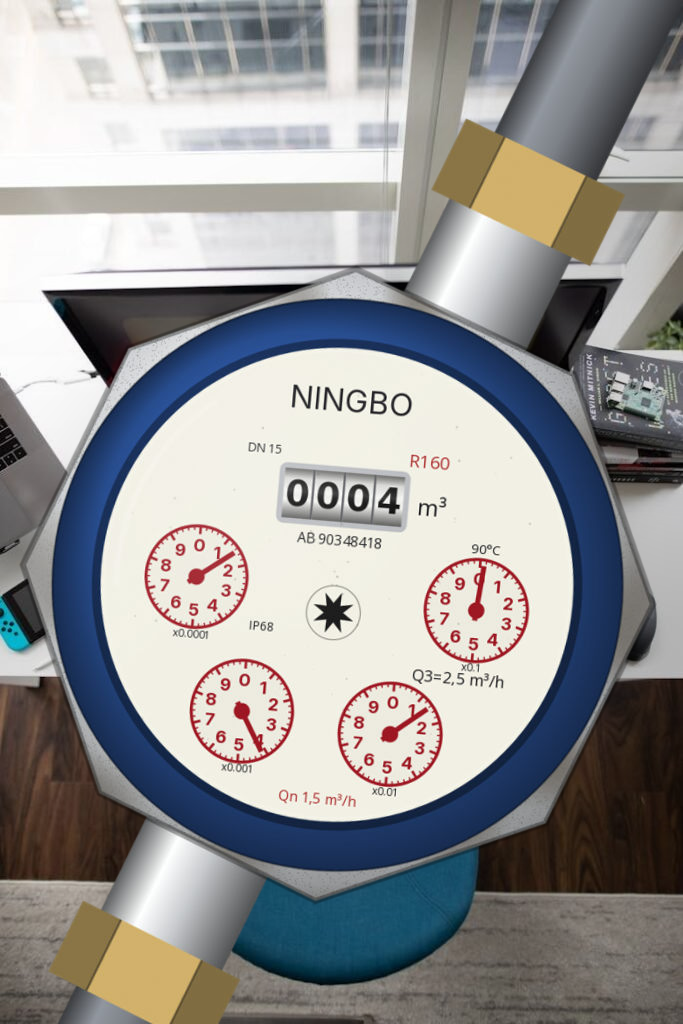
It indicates 4.0141 m³
